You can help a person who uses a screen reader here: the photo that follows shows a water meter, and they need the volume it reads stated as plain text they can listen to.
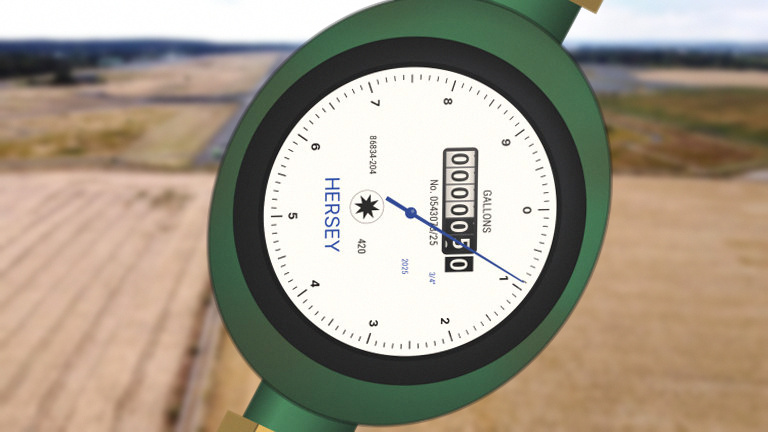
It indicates 50.9 gal
